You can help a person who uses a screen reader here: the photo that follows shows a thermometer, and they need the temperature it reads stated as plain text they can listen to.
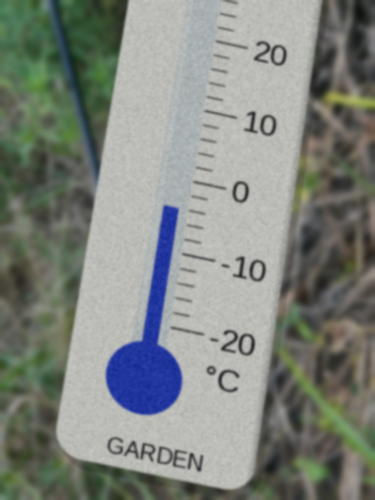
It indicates -4 °C
